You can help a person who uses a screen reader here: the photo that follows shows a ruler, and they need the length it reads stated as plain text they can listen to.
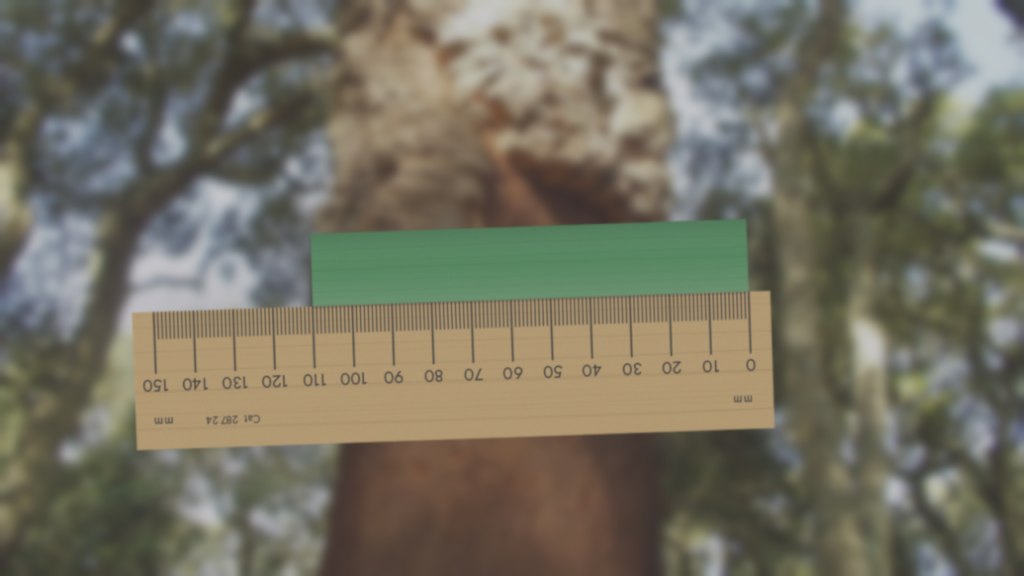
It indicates 110 mm
